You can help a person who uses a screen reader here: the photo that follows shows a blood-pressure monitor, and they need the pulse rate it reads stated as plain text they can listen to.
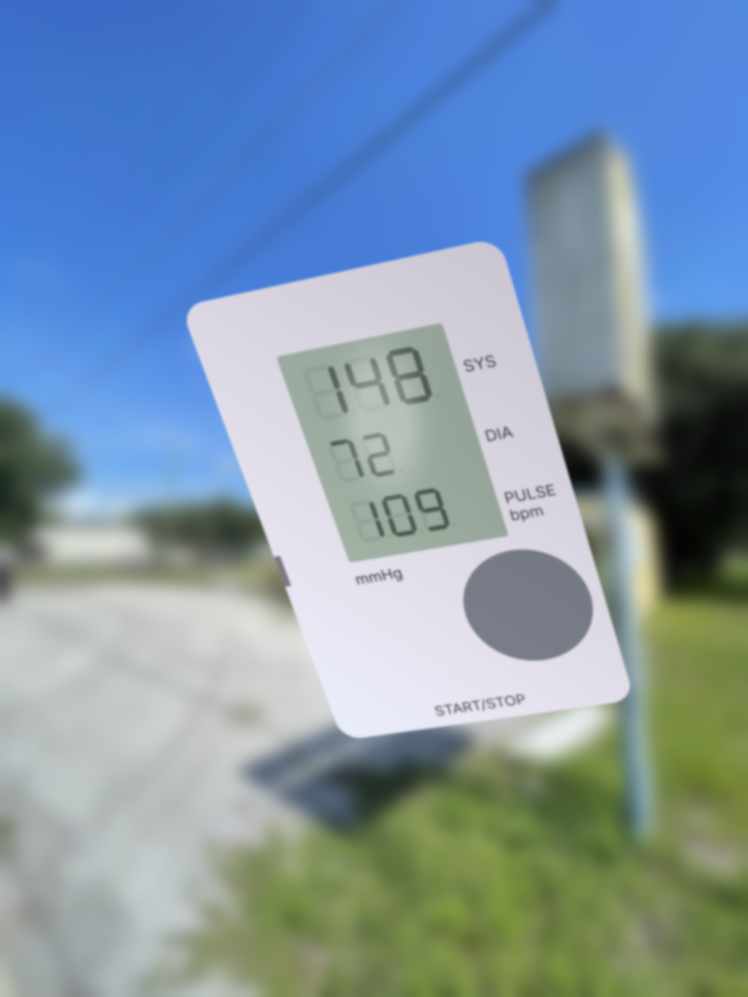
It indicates 109 bpm
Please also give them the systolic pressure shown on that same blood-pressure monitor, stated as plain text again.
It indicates 148 mmHg
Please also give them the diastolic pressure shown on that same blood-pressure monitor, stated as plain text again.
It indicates 72 mmHg
